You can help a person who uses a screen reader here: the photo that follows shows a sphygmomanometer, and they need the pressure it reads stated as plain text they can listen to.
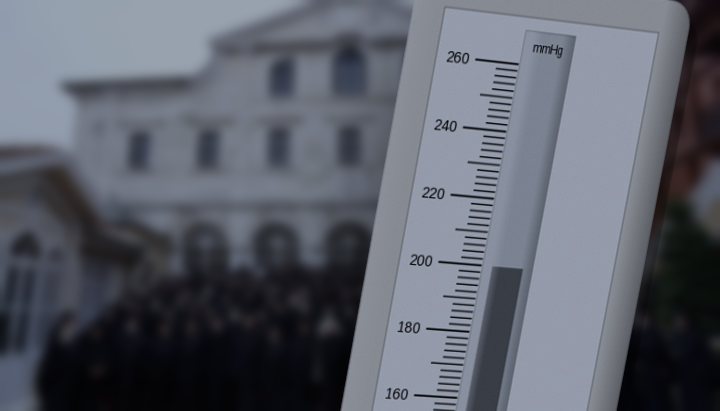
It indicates 200 mmHg
